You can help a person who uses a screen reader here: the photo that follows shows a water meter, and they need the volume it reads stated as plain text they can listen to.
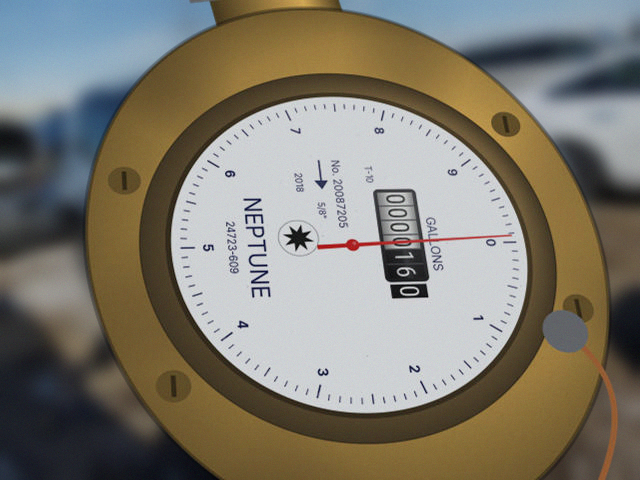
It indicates 159.9 gal
